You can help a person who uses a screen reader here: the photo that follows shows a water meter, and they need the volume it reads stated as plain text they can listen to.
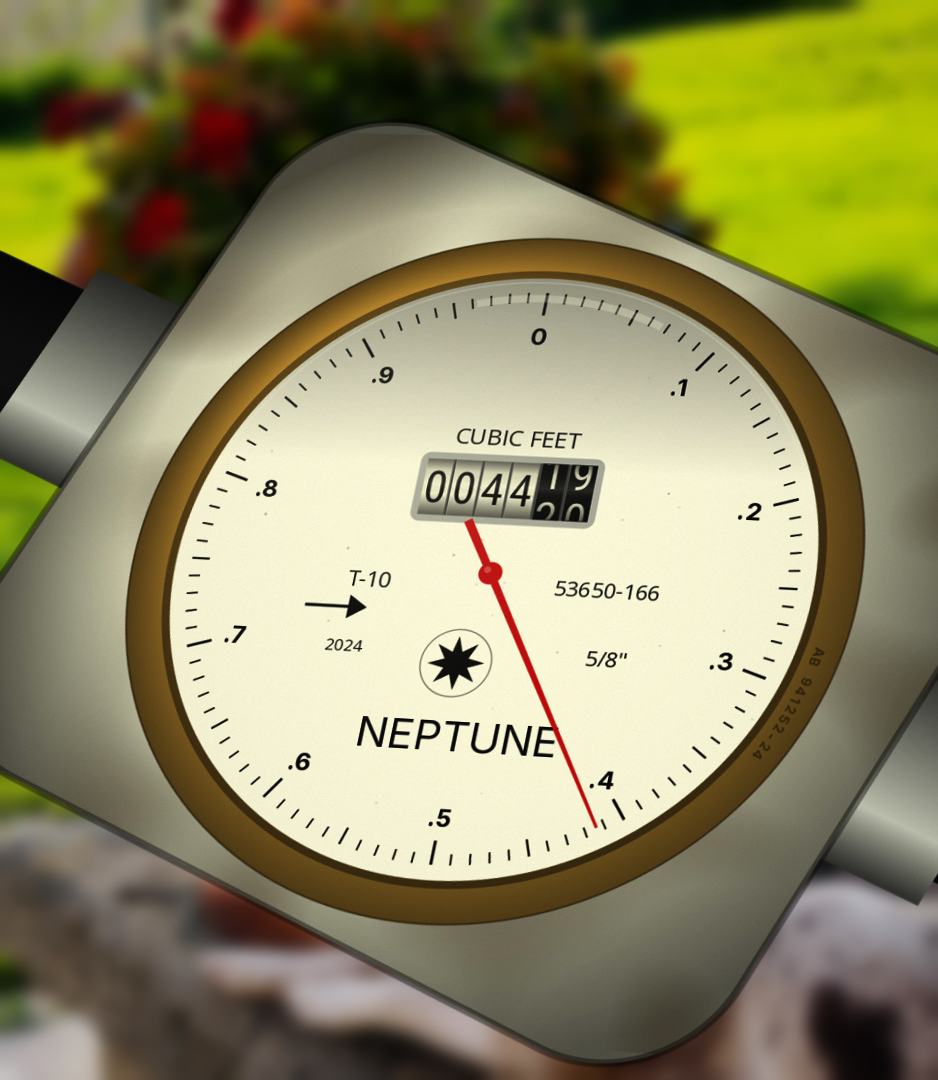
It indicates 4419.41 ft³
